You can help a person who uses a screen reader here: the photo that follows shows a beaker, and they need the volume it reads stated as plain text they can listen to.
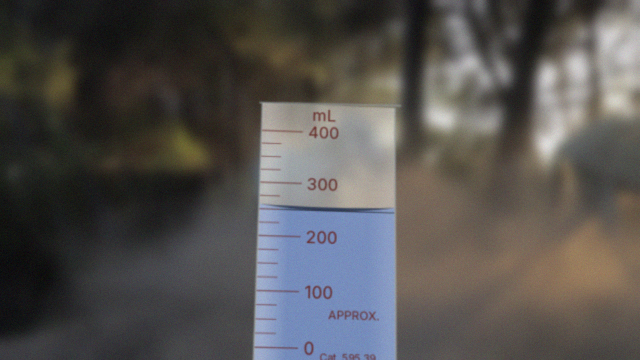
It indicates 250 mL
